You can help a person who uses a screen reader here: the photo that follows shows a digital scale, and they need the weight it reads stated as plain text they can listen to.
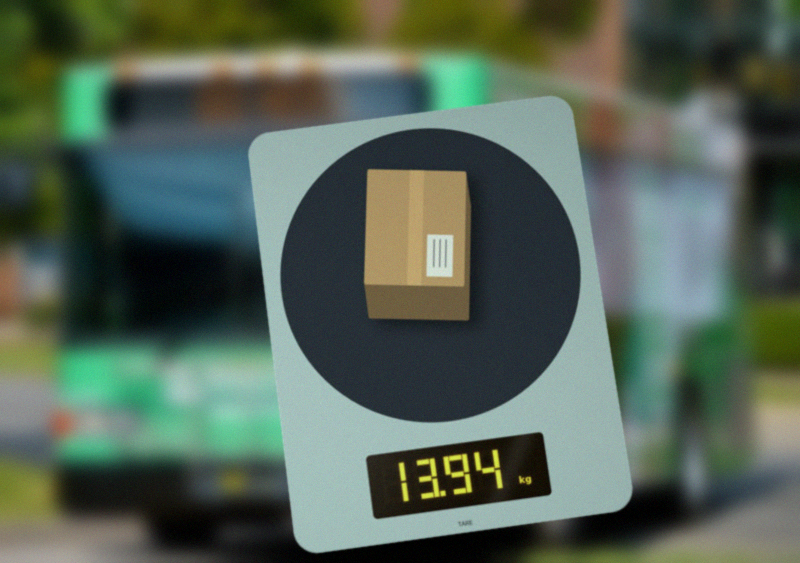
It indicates 13.94 kg
